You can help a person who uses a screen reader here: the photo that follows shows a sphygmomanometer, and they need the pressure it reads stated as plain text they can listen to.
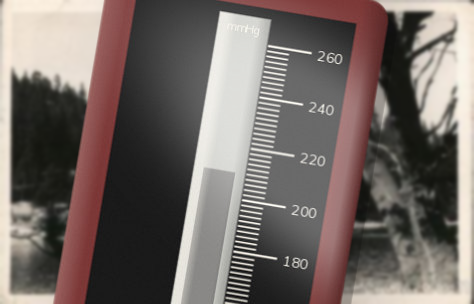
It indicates 210 mmHg
